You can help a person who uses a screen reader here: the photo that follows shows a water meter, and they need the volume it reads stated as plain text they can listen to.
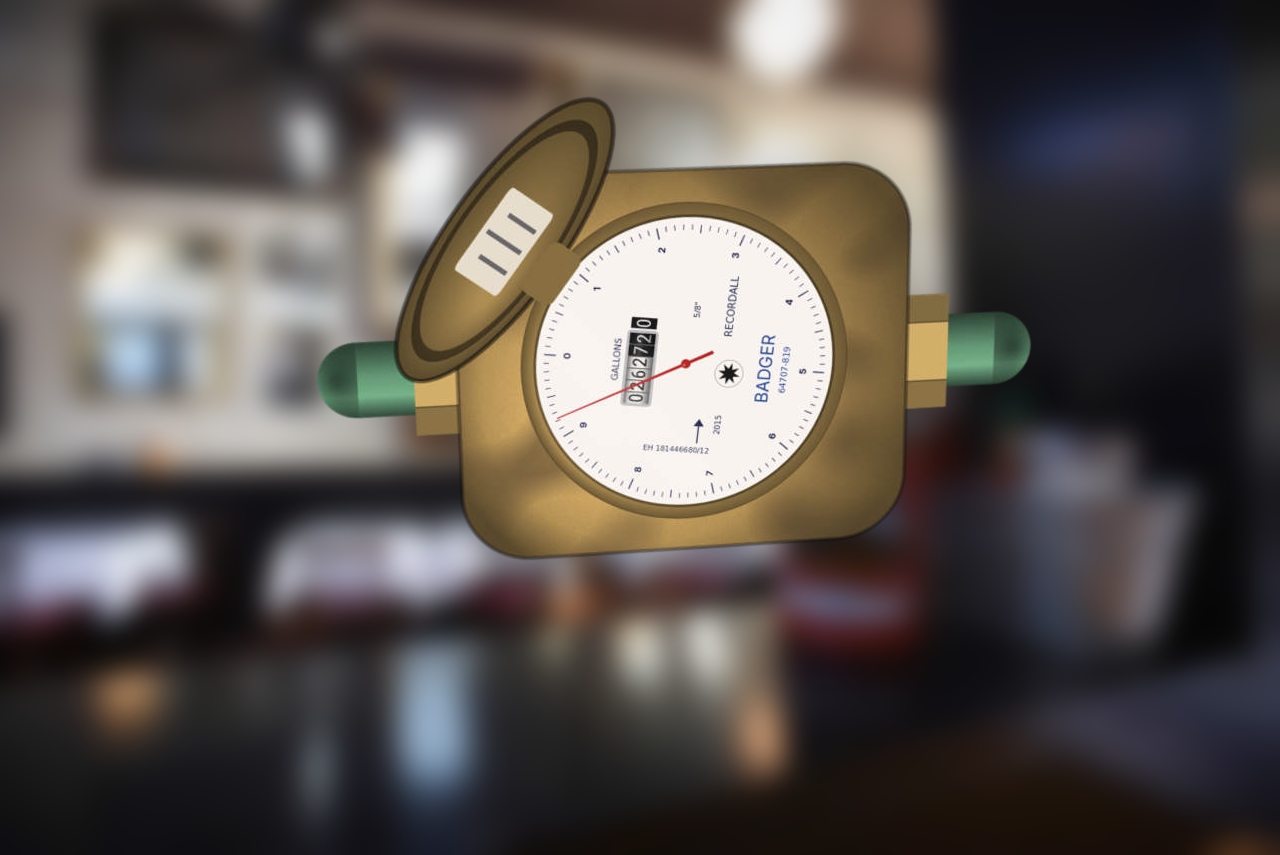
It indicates 262719.2 gal
